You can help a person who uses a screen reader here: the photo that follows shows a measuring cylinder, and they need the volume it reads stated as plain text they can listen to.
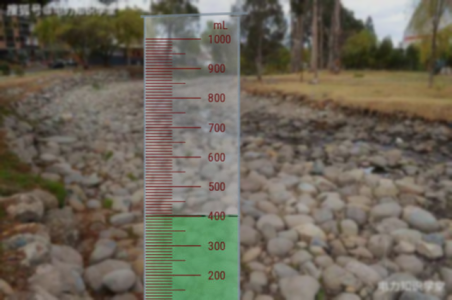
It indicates 400 mL
